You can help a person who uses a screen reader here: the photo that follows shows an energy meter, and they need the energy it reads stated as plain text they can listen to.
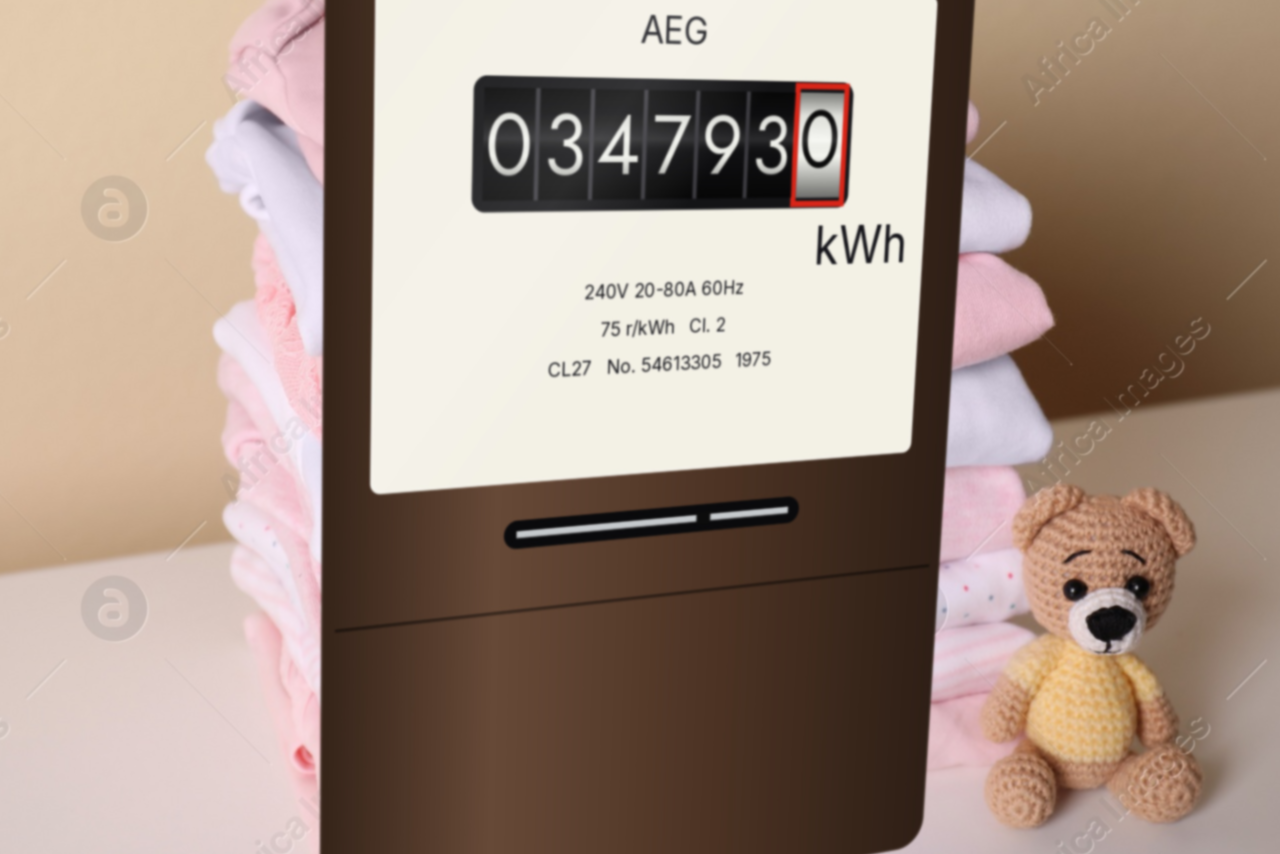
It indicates 34793.0 kWh
